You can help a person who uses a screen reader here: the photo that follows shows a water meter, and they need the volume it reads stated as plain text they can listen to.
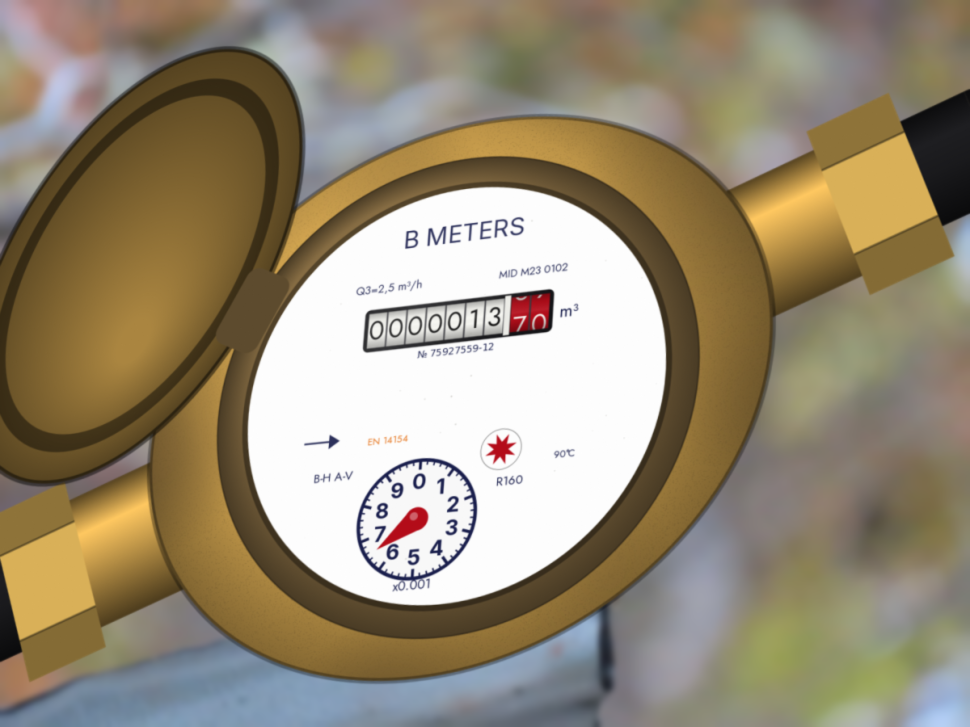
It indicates 13.696 m³
